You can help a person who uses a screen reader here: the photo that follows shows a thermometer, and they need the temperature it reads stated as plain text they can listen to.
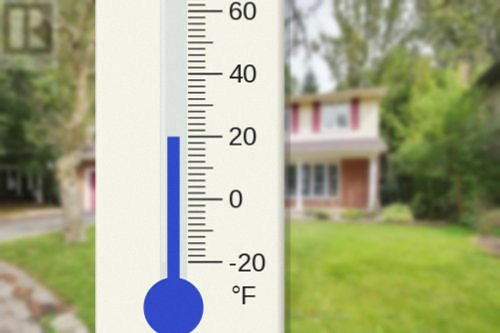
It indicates 20 °F
